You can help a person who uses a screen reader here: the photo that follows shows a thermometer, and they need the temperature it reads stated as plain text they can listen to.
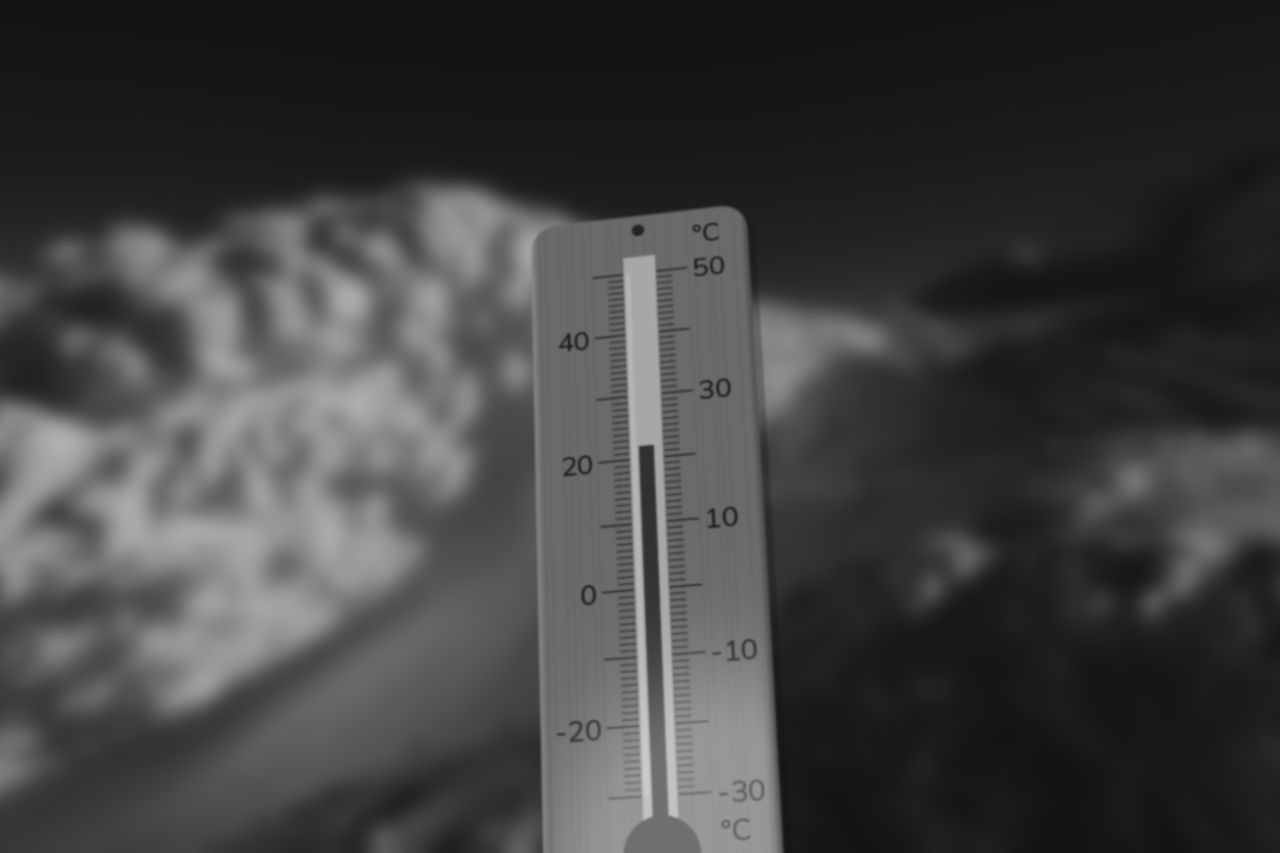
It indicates 22 °C
